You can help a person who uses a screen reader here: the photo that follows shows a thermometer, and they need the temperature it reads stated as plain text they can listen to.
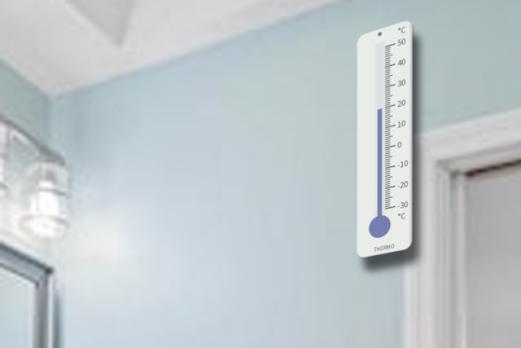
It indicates 20 °C
